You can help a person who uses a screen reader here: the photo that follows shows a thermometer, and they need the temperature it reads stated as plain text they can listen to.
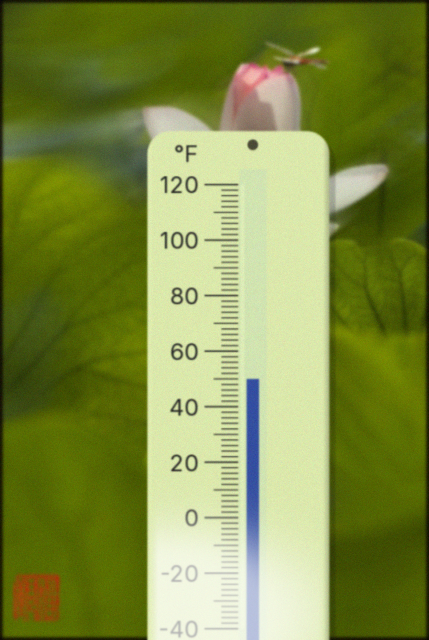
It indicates 50 °F
